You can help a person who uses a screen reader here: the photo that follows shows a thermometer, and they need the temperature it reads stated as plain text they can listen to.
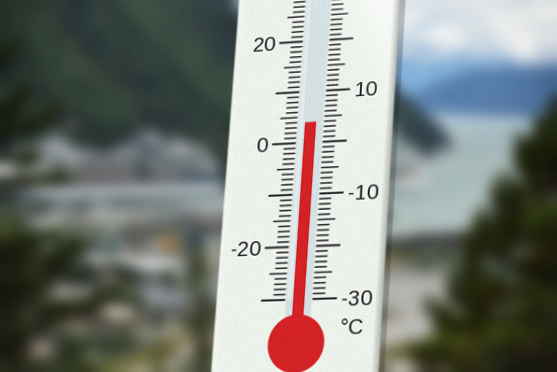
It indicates 4 °C
